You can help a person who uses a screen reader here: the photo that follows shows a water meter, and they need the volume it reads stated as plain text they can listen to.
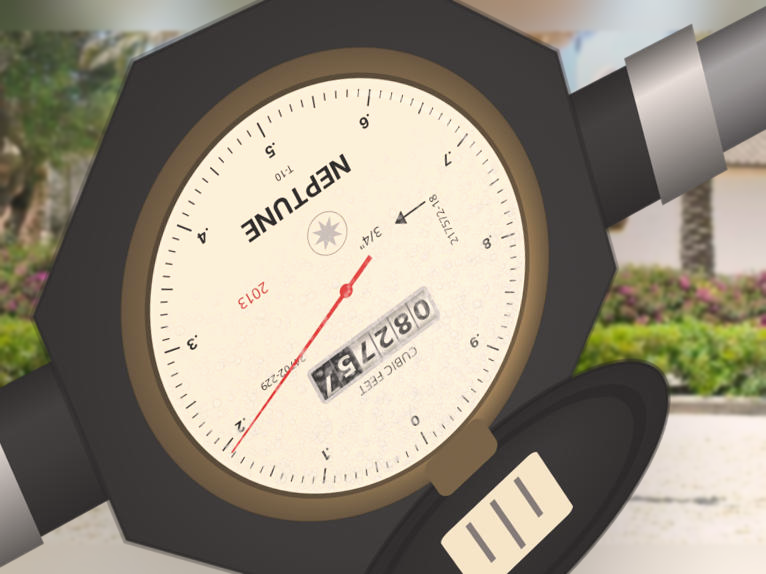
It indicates 82757.19 ft³
